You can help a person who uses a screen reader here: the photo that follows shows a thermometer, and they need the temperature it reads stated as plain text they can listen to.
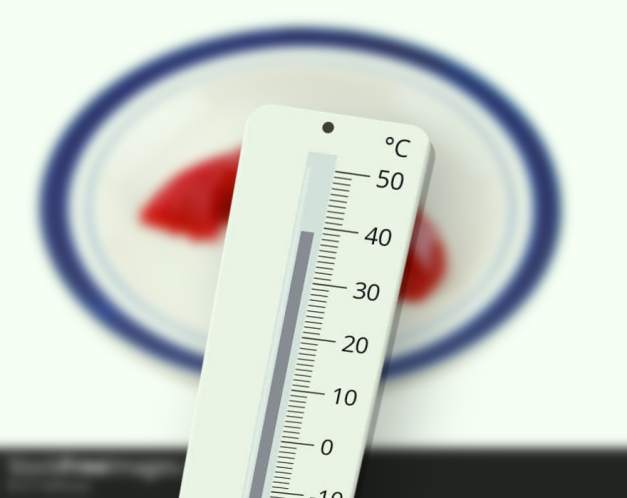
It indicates 39 °C
